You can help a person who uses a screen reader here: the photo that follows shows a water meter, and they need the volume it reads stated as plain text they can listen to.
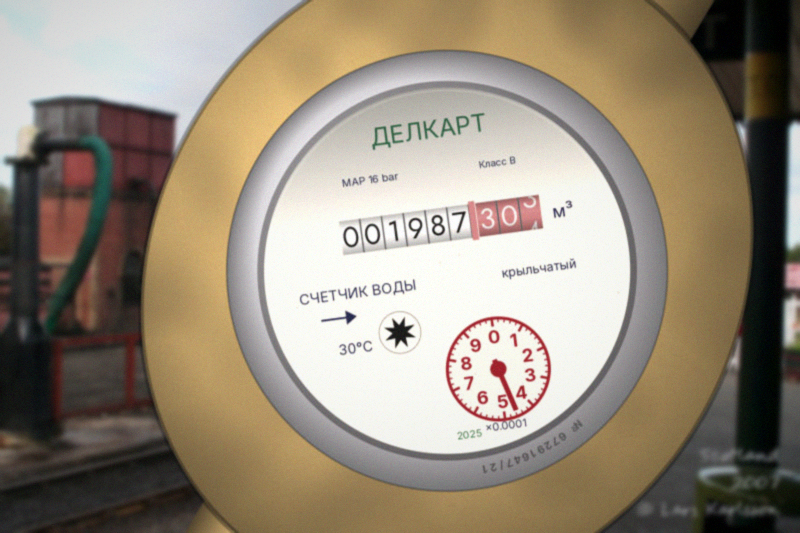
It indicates 1987.3034 m³
